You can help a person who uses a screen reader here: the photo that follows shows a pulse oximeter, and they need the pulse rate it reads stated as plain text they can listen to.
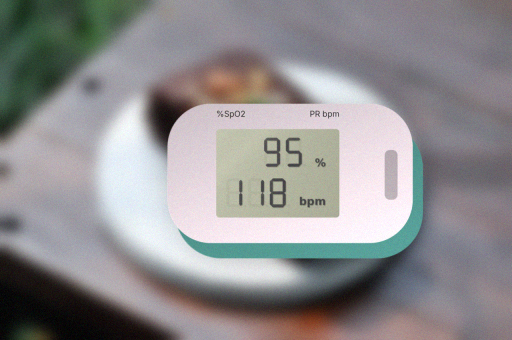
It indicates 118 bpm
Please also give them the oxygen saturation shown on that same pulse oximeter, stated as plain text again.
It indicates 95 %
